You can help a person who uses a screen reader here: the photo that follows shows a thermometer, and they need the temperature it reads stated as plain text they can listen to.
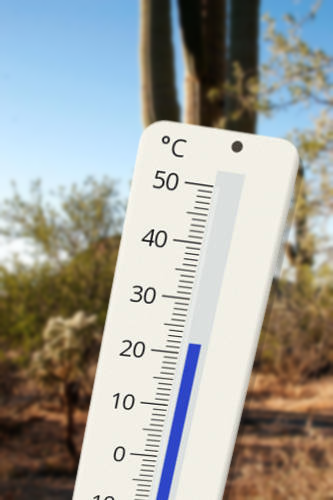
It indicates 22 °C
